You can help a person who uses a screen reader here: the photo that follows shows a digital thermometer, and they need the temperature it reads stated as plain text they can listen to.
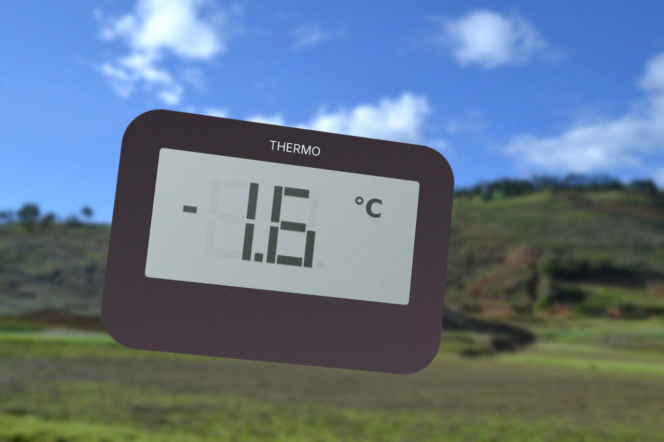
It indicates -1.6 °C
